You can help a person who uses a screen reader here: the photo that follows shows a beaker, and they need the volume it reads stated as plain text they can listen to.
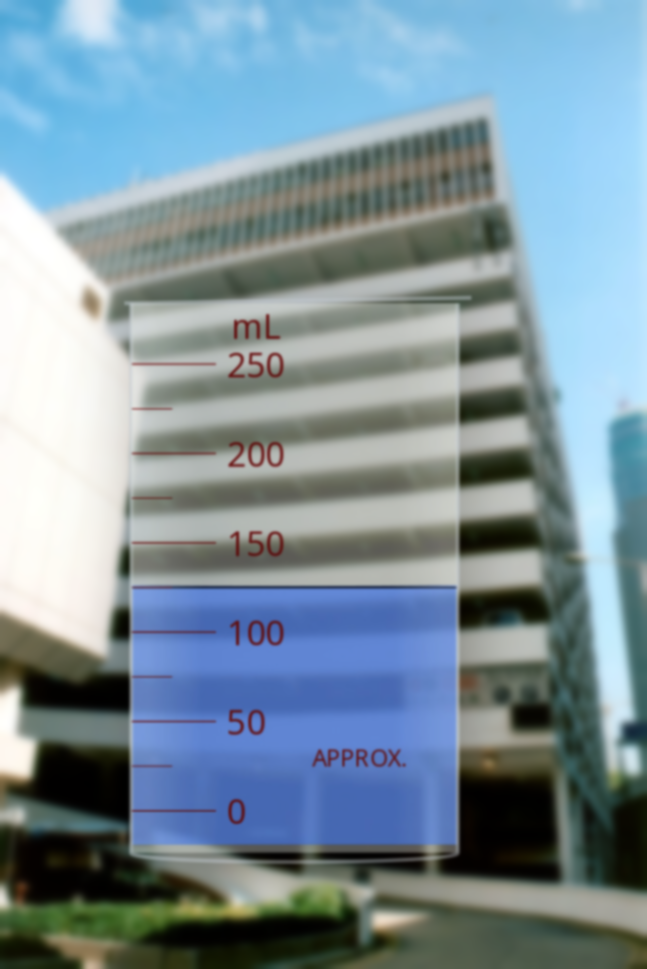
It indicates 125 mL
